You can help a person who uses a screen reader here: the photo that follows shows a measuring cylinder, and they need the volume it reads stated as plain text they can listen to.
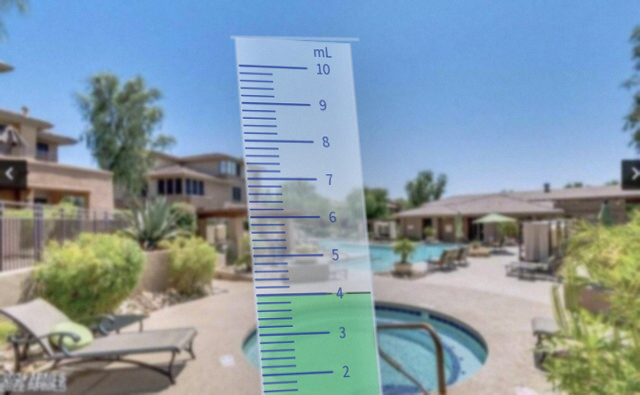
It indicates 4 mL
